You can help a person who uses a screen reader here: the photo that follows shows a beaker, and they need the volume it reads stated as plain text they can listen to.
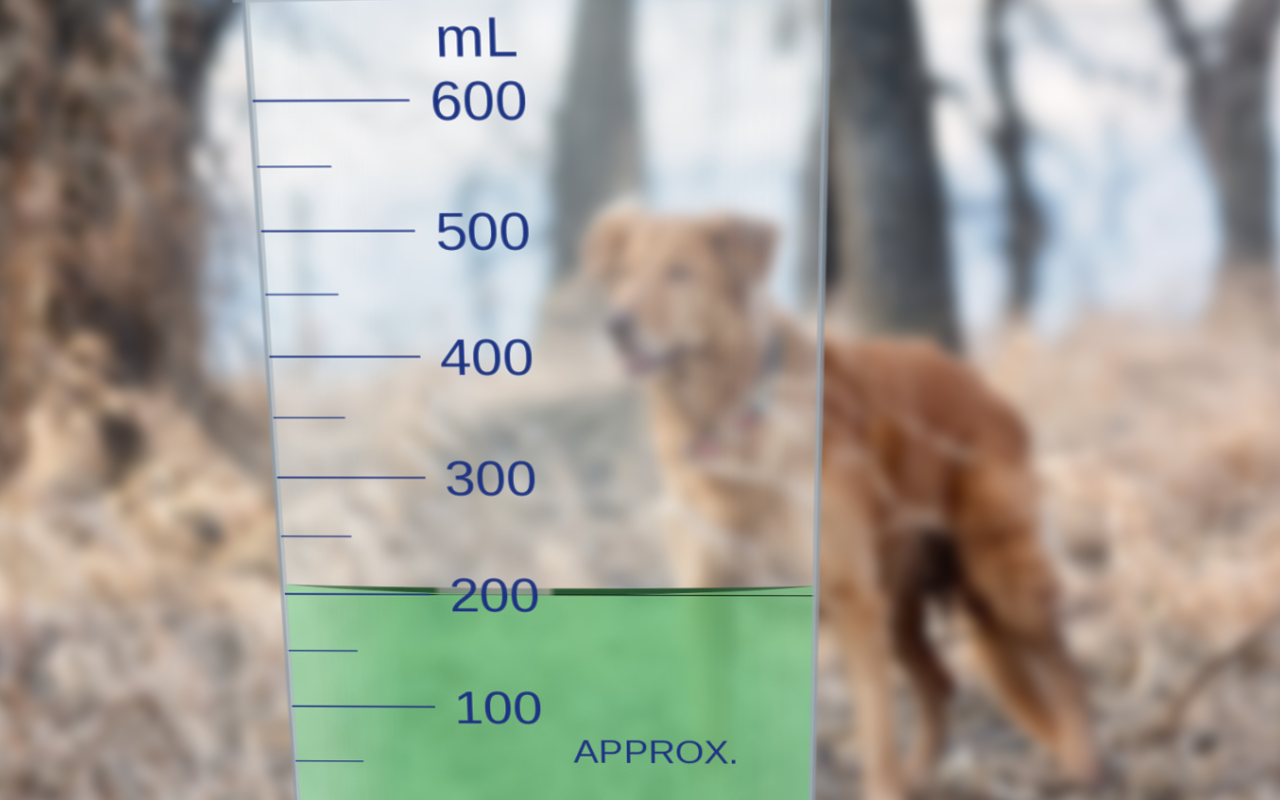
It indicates 200 mL
